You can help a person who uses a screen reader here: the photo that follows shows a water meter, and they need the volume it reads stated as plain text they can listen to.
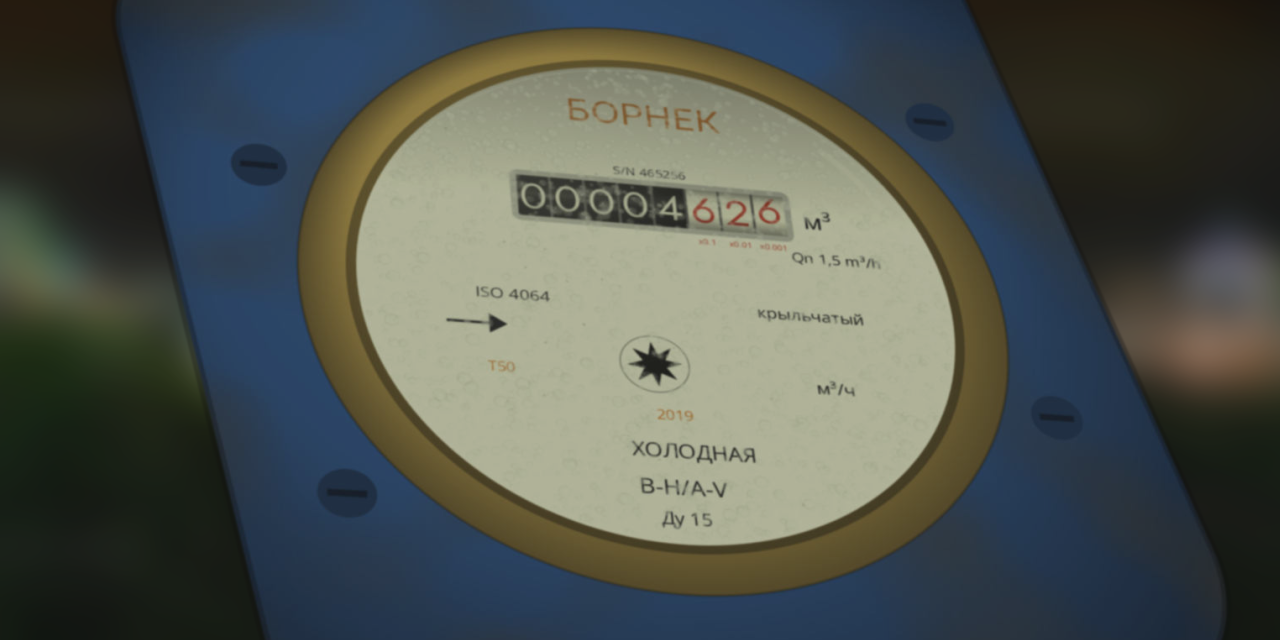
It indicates 4.626 m³
